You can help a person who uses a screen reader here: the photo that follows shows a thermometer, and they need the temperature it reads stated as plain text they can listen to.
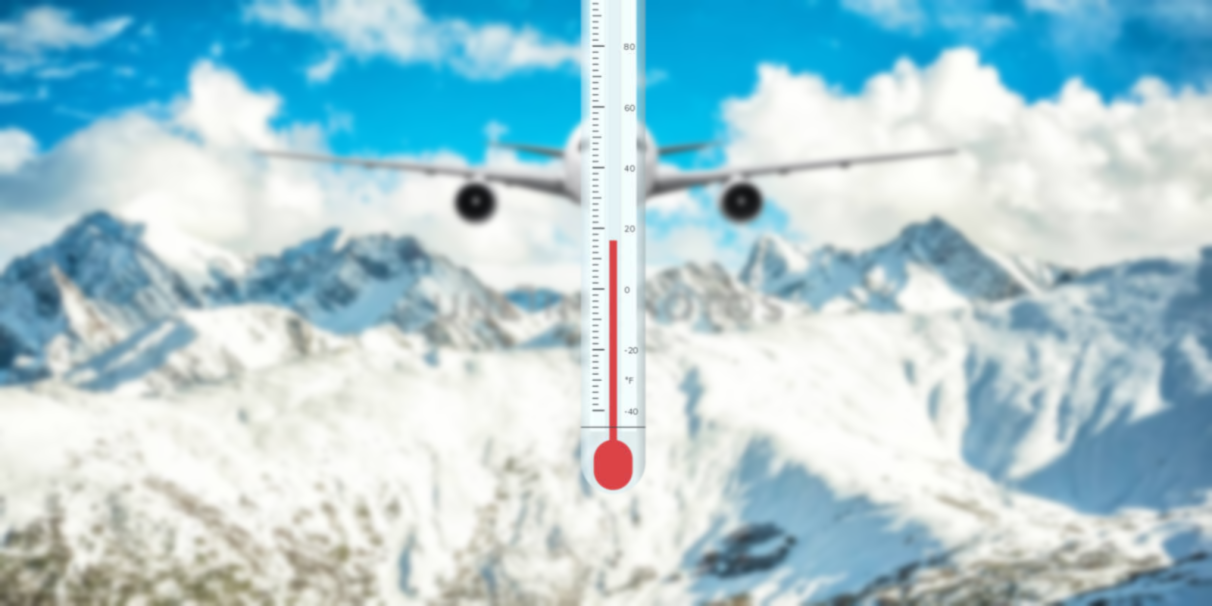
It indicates 16 °F
